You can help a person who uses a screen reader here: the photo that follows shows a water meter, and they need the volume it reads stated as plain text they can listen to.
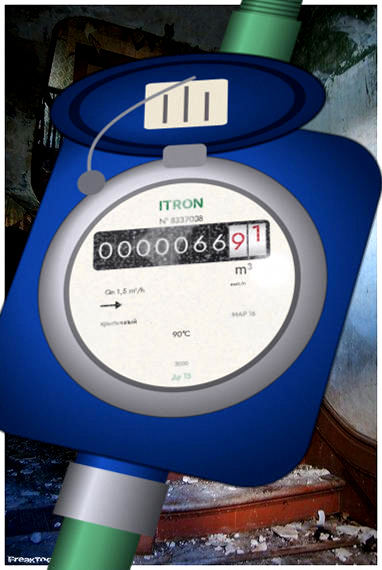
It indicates 66.91 m³
